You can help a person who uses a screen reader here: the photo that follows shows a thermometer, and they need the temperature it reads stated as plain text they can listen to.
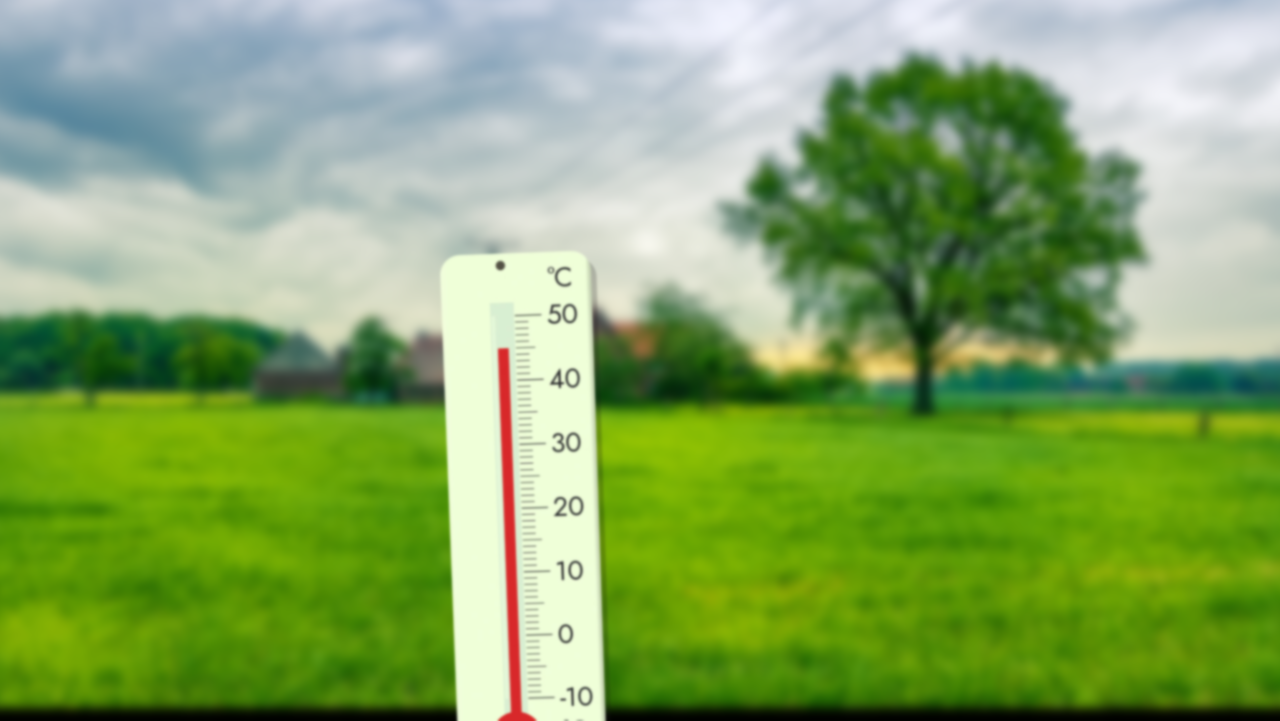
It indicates 45 °C
